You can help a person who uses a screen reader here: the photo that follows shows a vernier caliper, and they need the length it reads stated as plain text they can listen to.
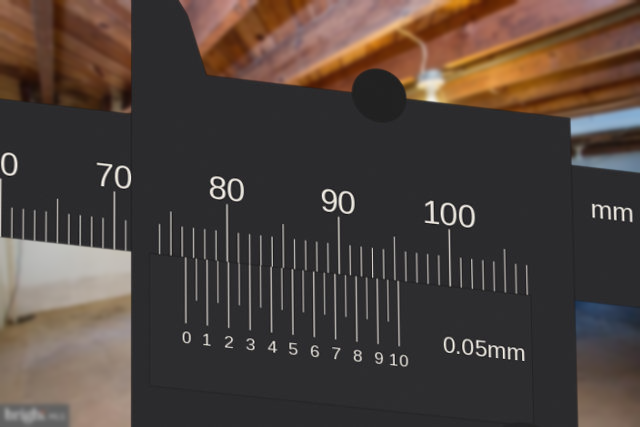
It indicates 76.3 mm
